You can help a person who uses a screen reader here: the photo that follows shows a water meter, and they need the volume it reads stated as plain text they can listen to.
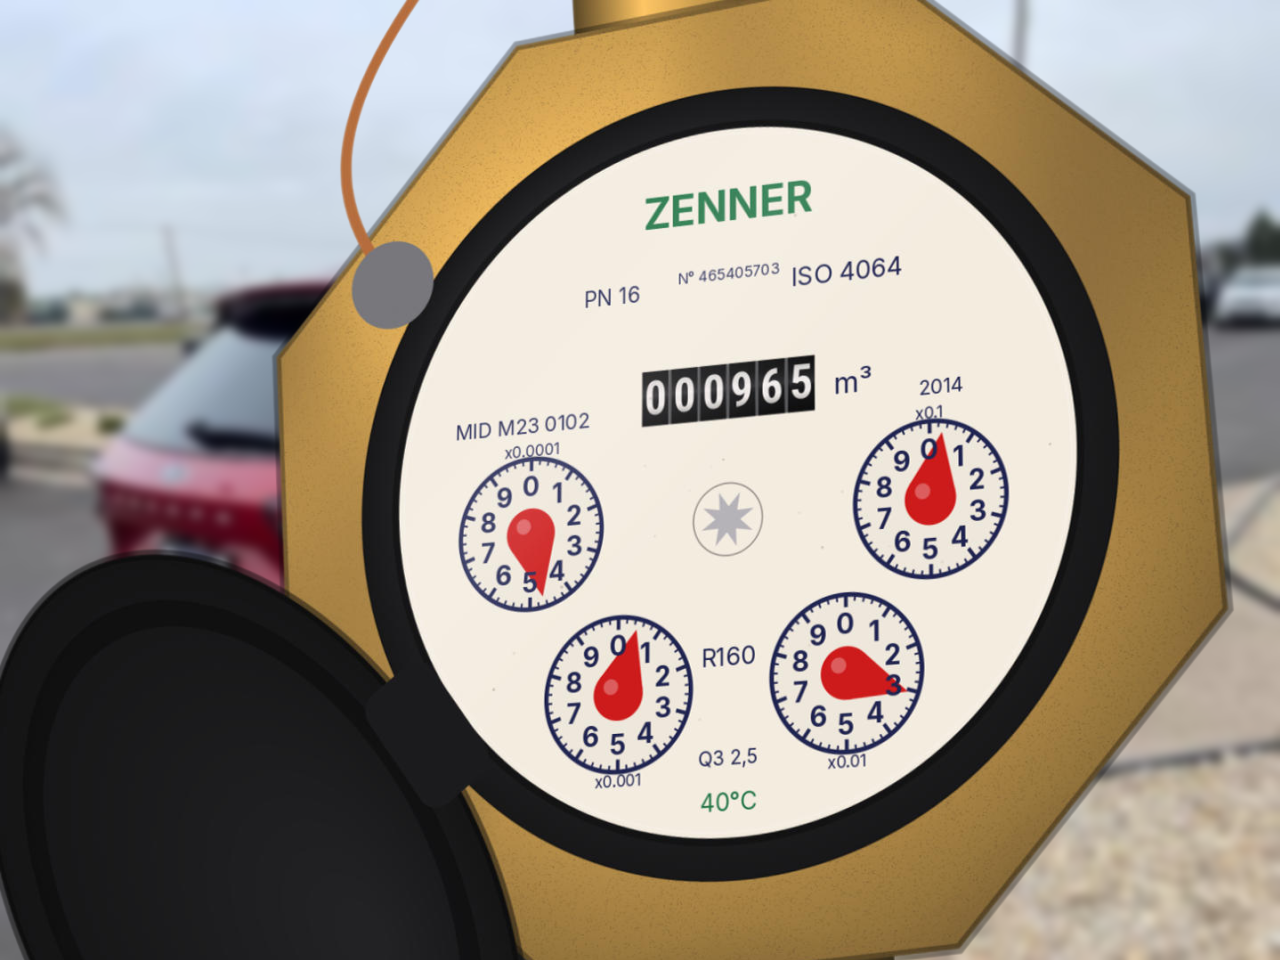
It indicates 965.0304 m³
